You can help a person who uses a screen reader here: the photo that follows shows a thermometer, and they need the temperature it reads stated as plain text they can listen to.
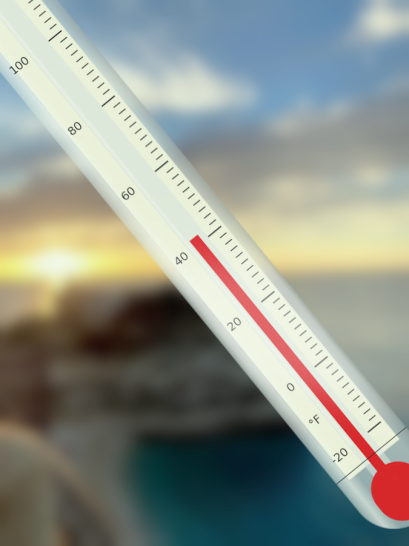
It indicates 42 °F
